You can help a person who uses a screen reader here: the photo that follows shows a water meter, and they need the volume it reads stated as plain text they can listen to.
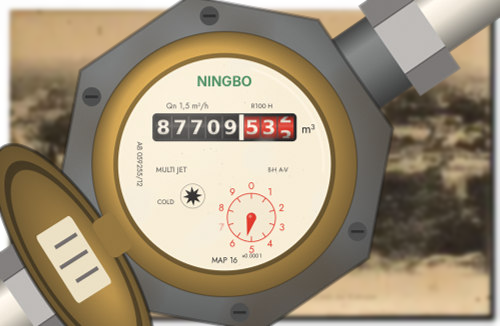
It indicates 87709.5325 m³
